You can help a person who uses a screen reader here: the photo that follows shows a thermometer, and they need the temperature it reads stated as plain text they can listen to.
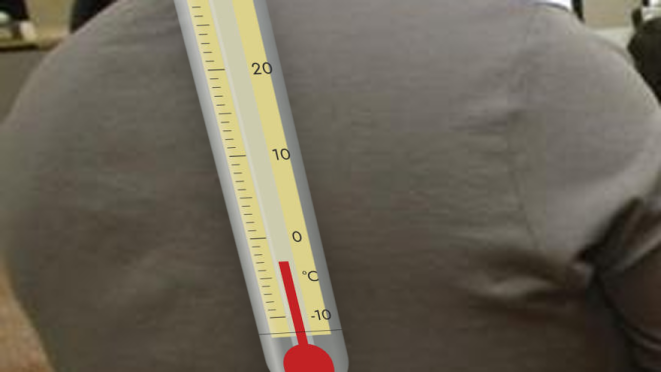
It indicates -3 °C
